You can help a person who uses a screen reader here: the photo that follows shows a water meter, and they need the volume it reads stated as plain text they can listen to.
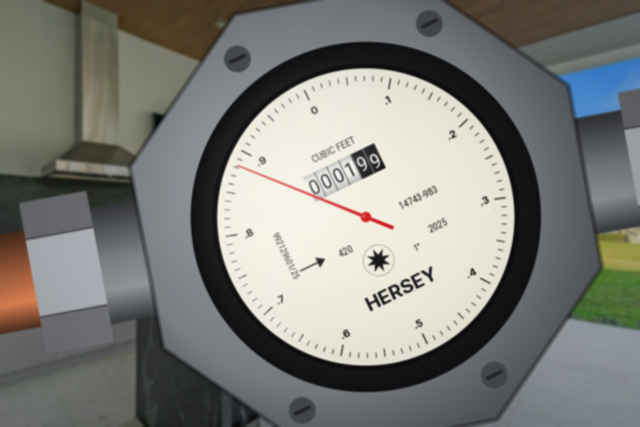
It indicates 198.88 ft³
